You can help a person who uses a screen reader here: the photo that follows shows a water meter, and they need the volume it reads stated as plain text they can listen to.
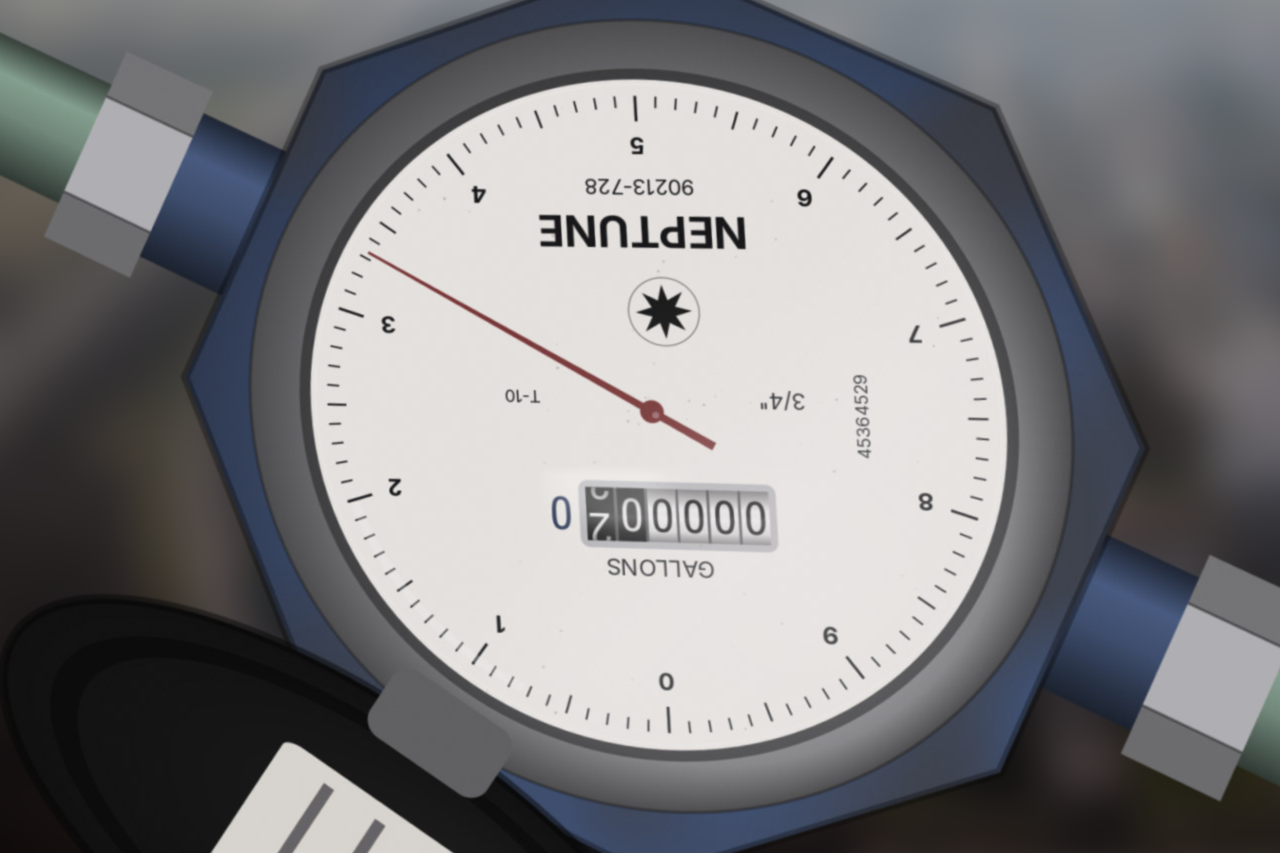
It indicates 23.3 gal
